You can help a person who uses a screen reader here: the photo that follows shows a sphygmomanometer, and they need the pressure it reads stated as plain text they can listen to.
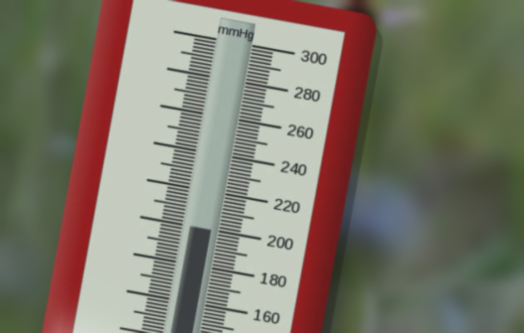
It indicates 200 mmHg
